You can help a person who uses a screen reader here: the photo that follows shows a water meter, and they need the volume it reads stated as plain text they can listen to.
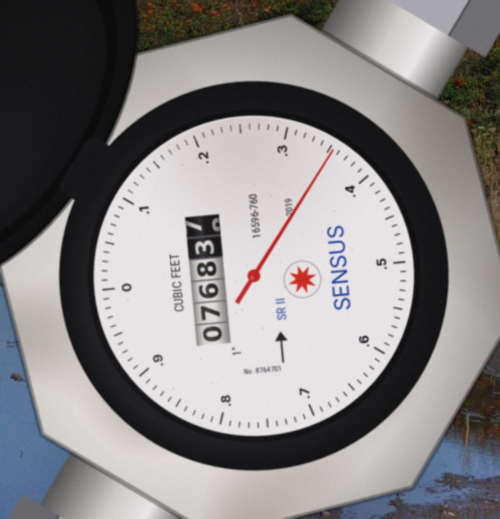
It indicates 76837.35 ft³
